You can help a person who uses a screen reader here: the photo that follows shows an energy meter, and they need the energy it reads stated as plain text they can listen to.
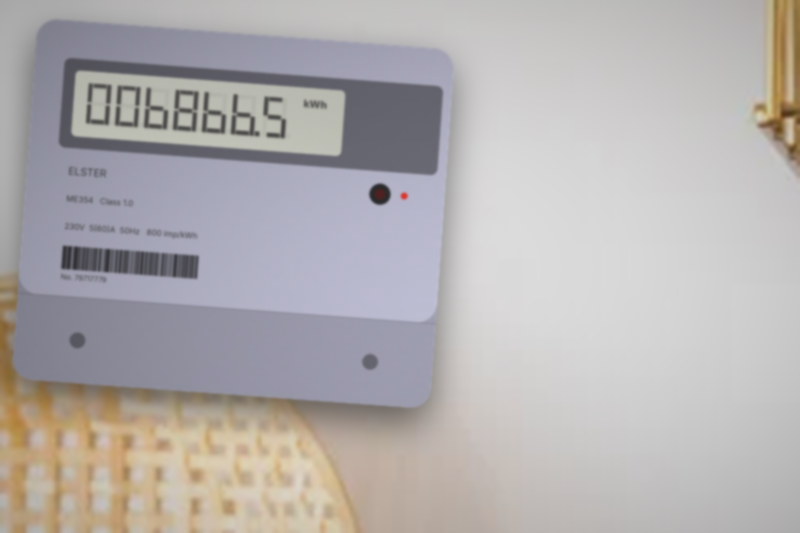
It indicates 6866.5 kWh
